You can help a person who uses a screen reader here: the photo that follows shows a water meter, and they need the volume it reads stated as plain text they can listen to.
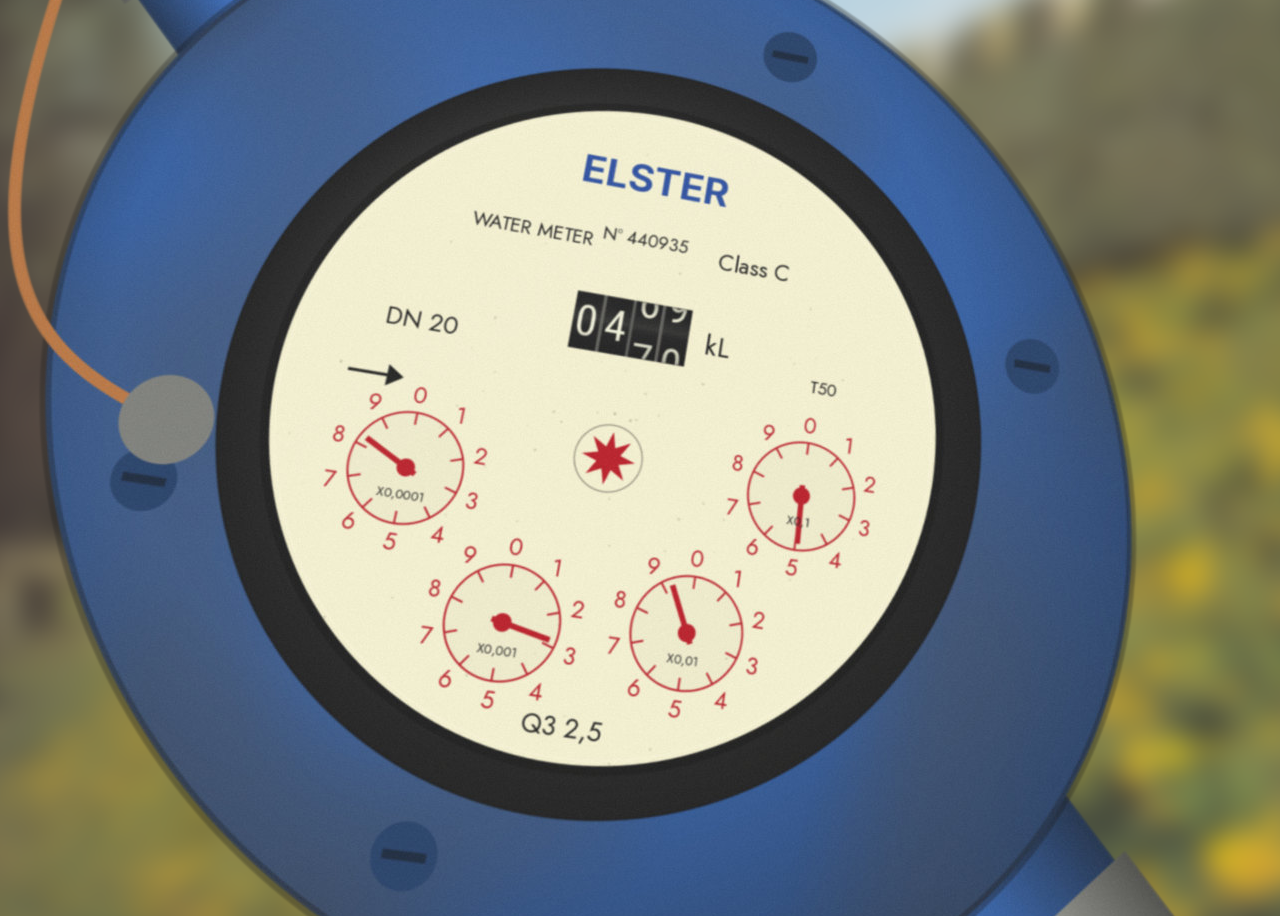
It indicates 469.4928 kL
